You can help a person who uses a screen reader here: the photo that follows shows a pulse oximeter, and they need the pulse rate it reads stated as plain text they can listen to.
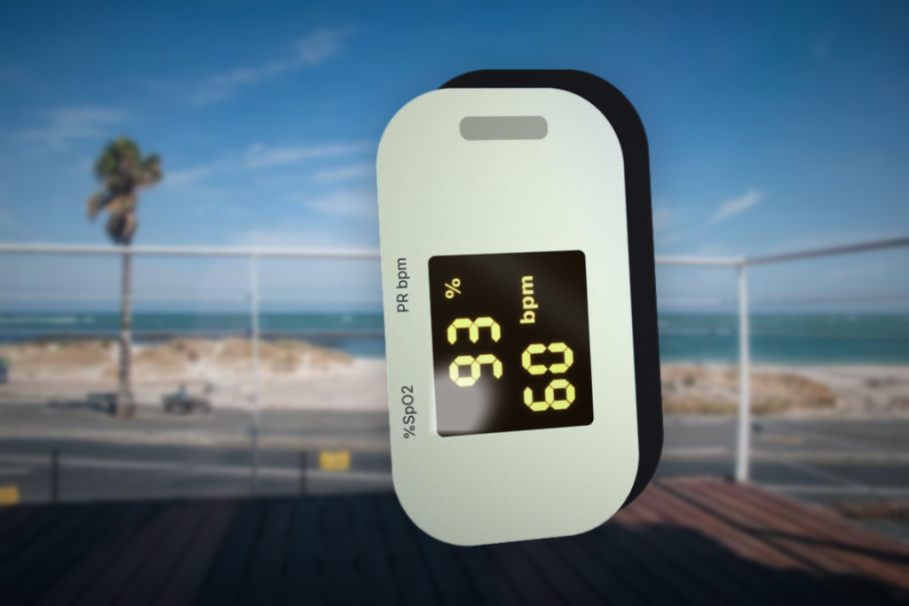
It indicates 60 bpm
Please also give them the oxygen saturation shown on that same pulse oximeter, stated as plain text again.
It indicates 93 %
